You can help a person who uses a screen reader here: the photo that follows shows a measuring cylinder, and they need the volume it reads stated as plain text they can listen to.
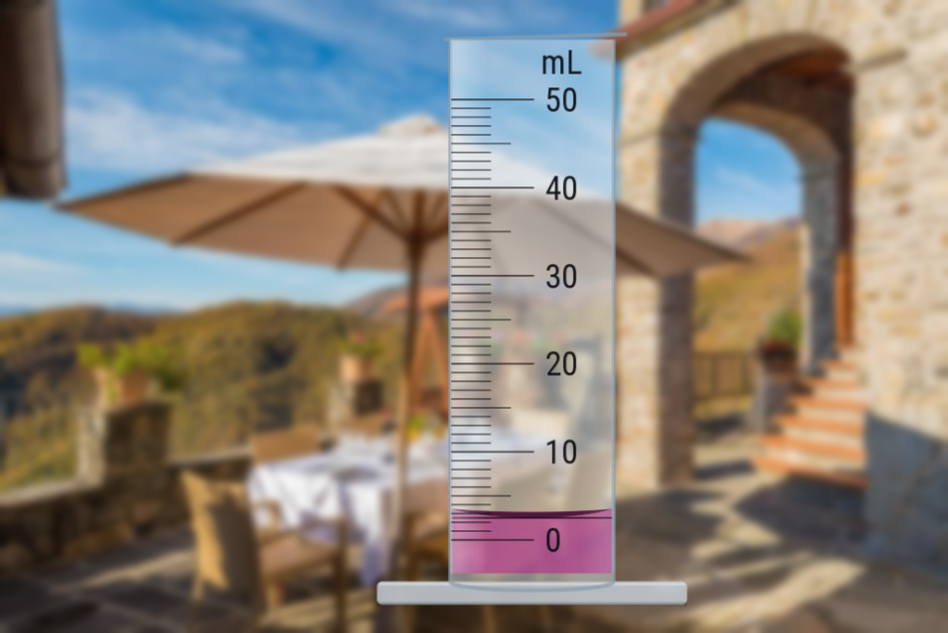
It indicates 2.5 mL
